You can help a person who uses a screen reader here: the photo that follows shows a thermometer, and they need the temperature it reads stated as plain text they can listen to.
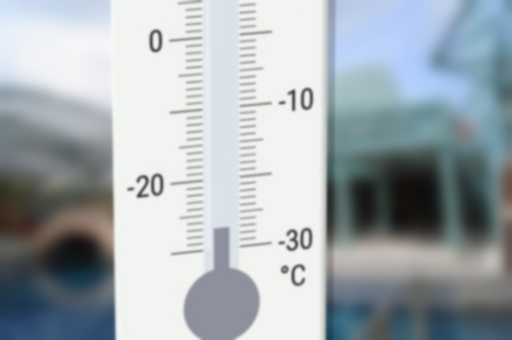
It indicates -27 °C
